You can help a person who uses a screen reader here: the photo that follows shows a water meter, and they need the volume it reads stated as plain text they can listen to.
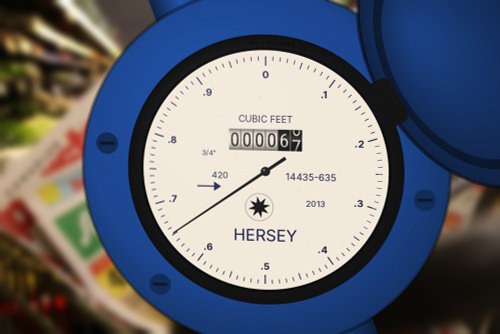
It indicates 66.65 ft³
